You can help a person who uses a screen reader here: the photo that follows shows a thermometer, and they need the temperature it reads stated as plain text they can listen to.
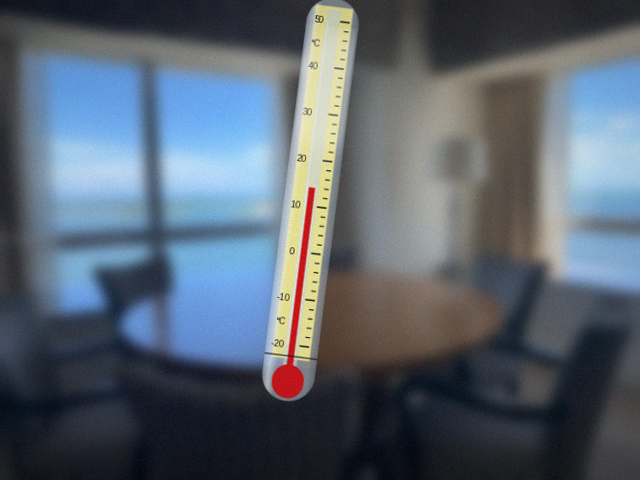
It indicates 14 °C
